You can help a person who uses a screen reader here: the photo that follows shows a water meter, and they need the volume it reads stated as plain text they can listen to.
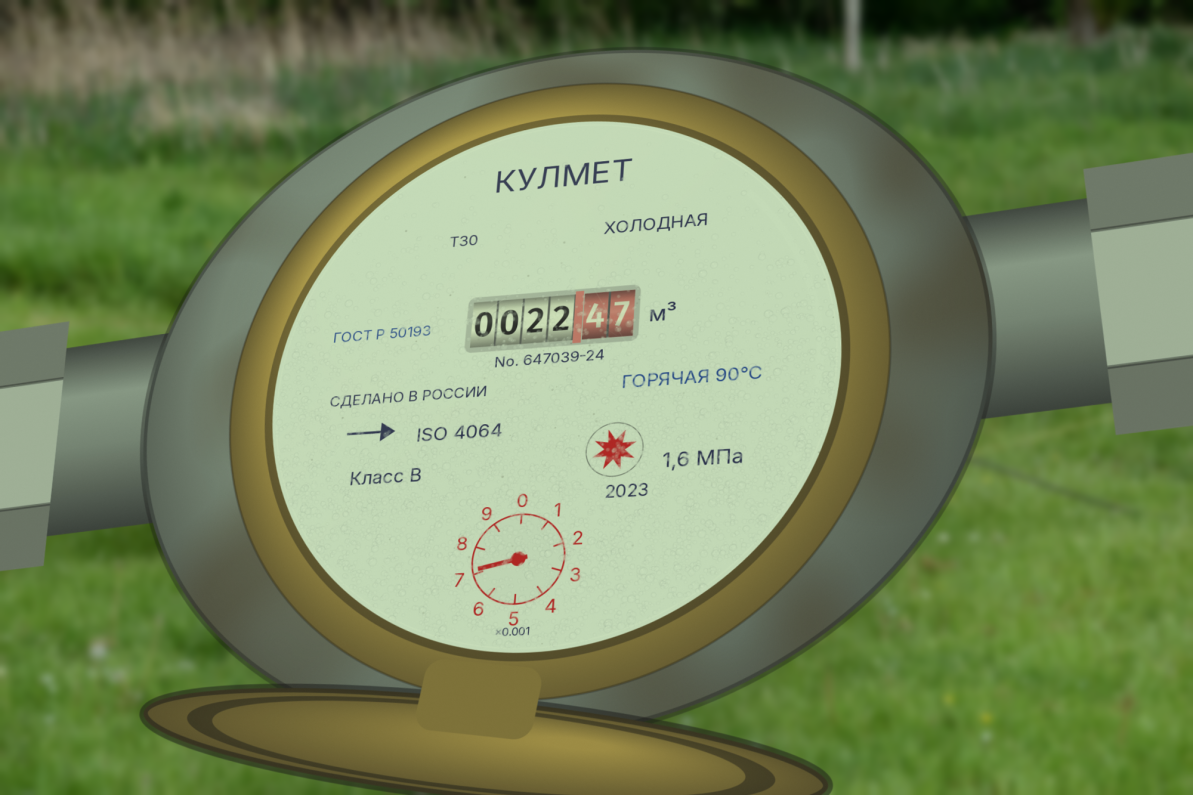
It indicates 22.477 m³
